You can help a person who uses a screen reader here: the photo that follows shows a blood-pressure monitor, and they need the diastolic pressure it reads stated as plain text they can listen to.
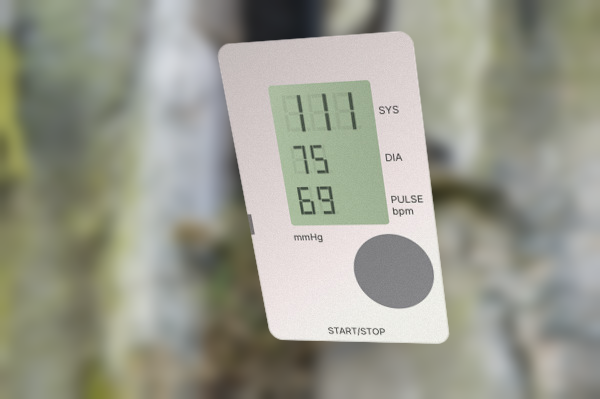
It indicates 75 mmHg
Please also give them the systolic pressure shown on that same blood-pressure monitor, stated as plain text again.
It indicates 111 mmHg
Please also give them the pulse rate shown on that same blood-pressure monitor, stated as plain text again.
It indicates 69 bpm
